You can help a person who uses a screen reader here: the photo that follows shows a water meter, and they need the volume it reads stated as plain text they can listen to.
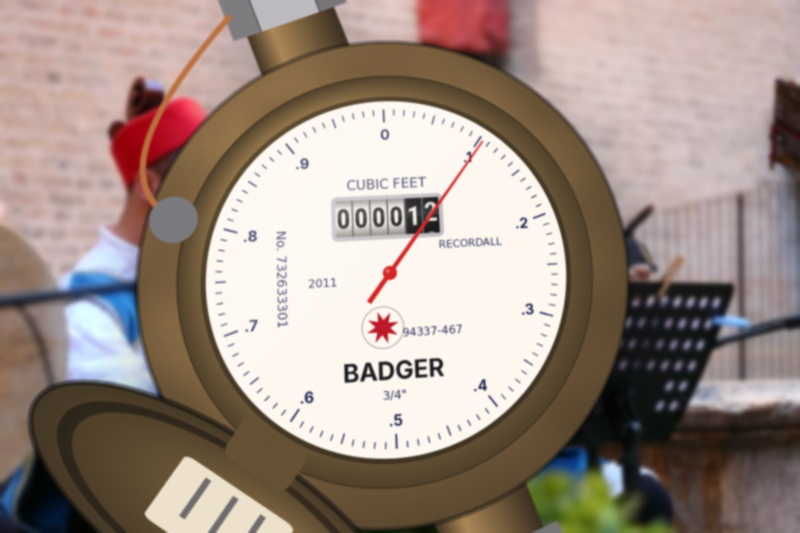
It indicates 12.10 ft³
